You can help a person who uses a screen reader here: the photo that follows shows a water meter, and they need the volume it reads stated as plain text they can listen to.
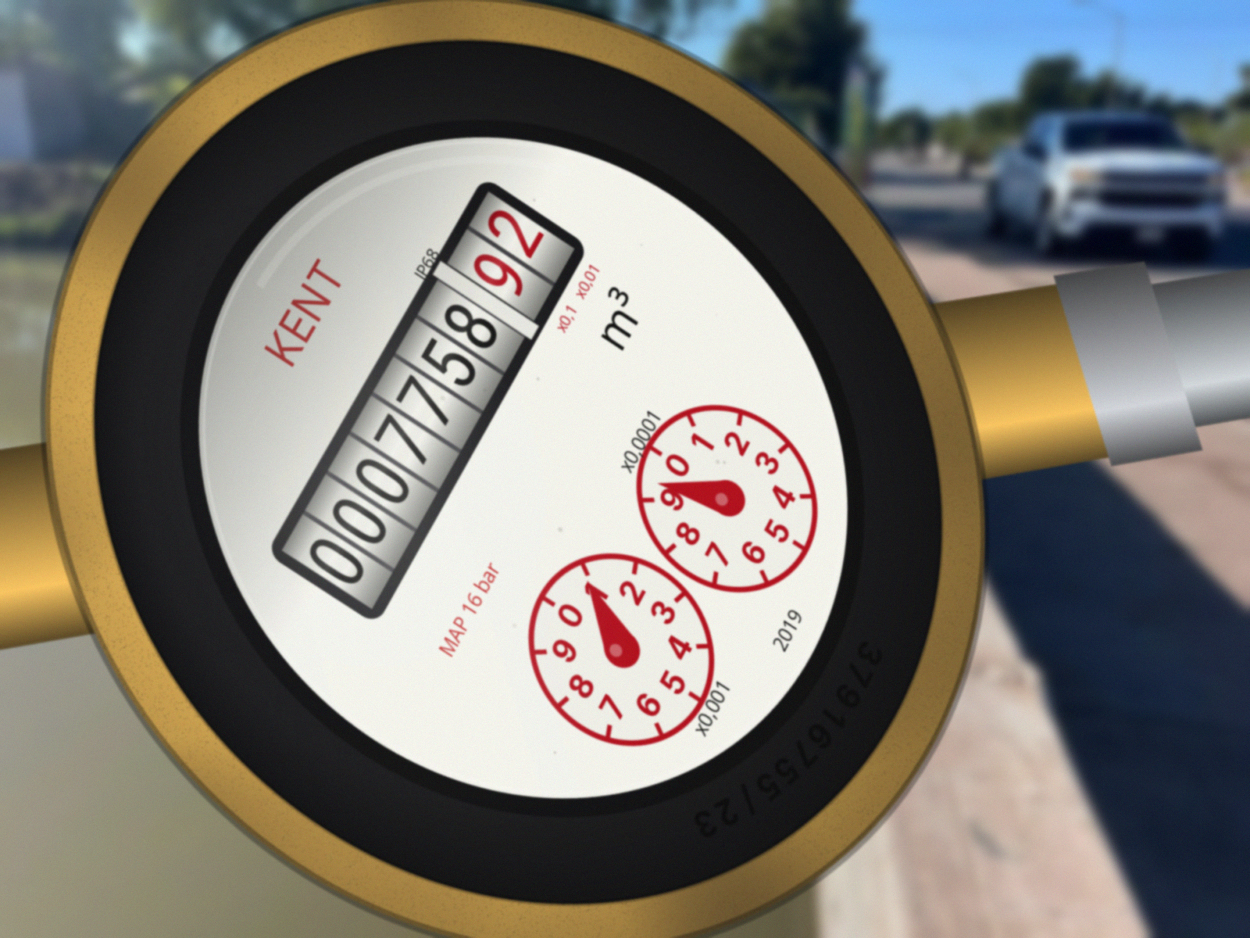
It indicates 7758.9209 m³
